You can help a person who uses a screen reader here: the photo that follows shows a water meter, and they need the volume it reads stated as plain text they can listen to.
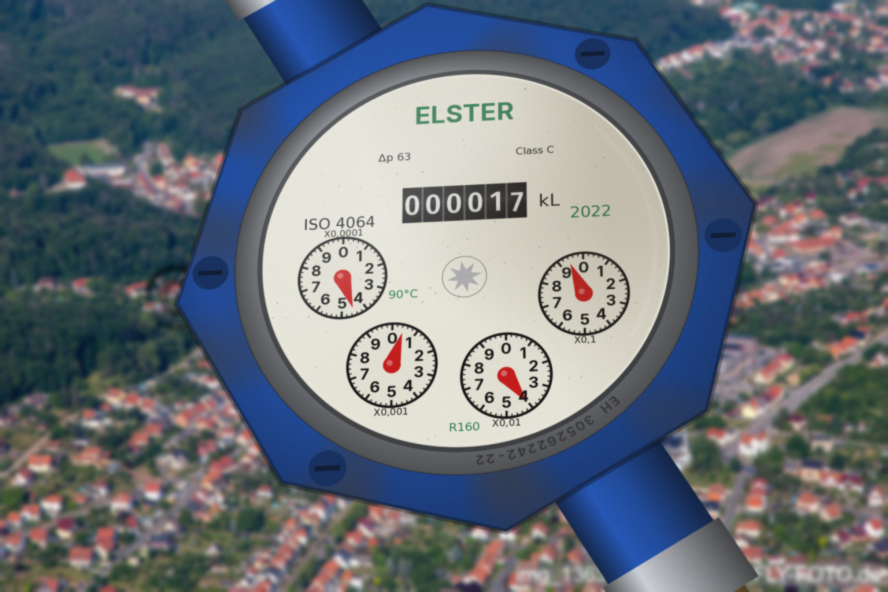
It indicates 16.9404 kL
